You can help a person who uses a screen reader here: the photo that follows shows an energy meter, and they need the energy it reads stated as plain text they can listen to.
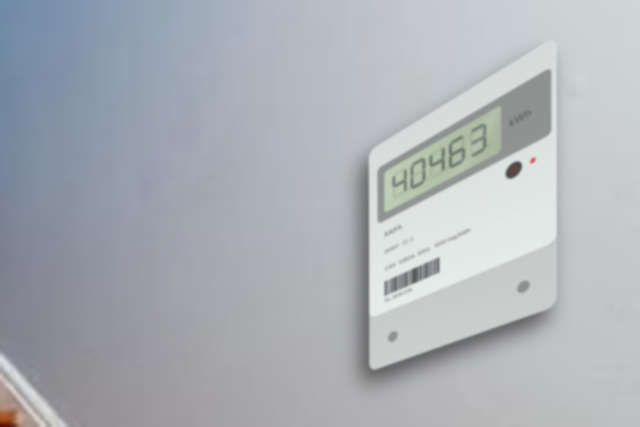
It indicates 40463 kWh
